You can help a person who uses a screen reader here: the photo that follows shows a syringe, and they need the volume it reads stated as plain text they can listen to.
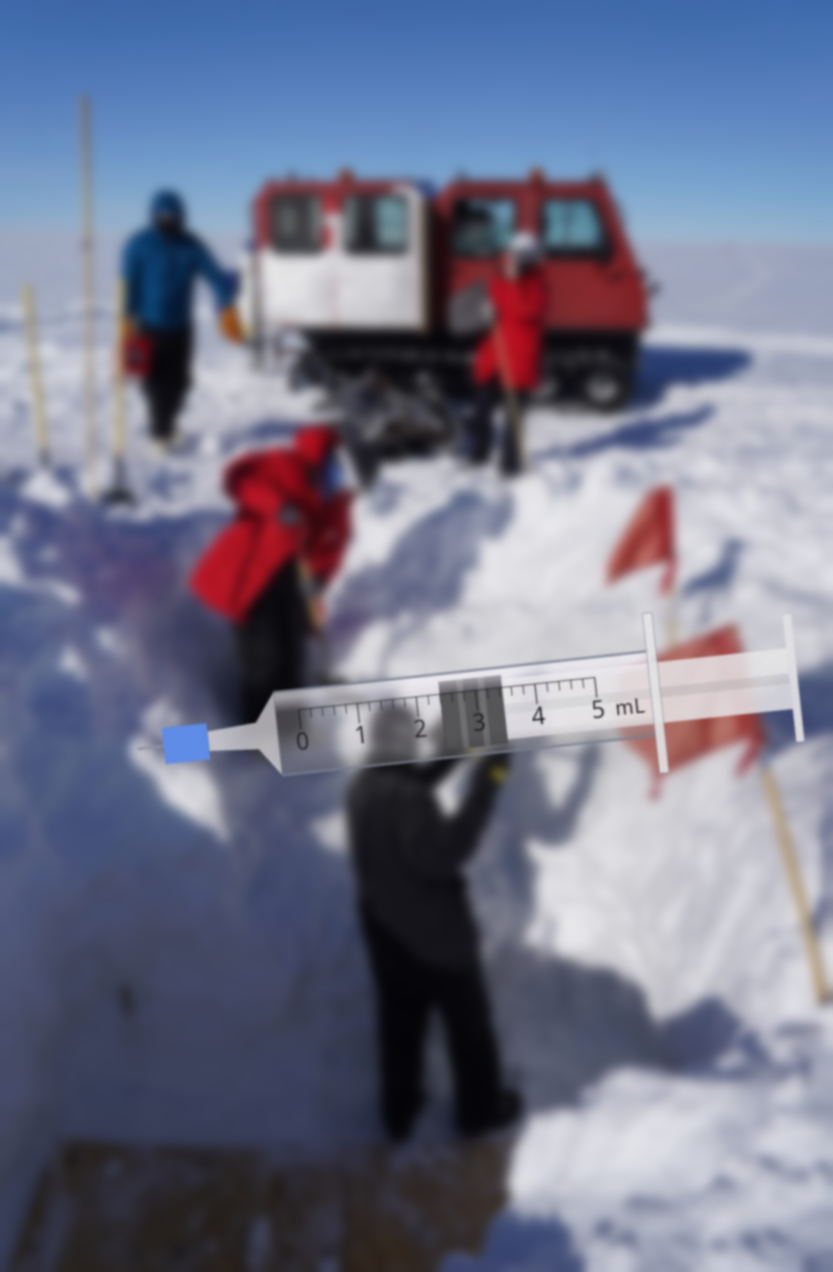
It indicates 2.4 mL
